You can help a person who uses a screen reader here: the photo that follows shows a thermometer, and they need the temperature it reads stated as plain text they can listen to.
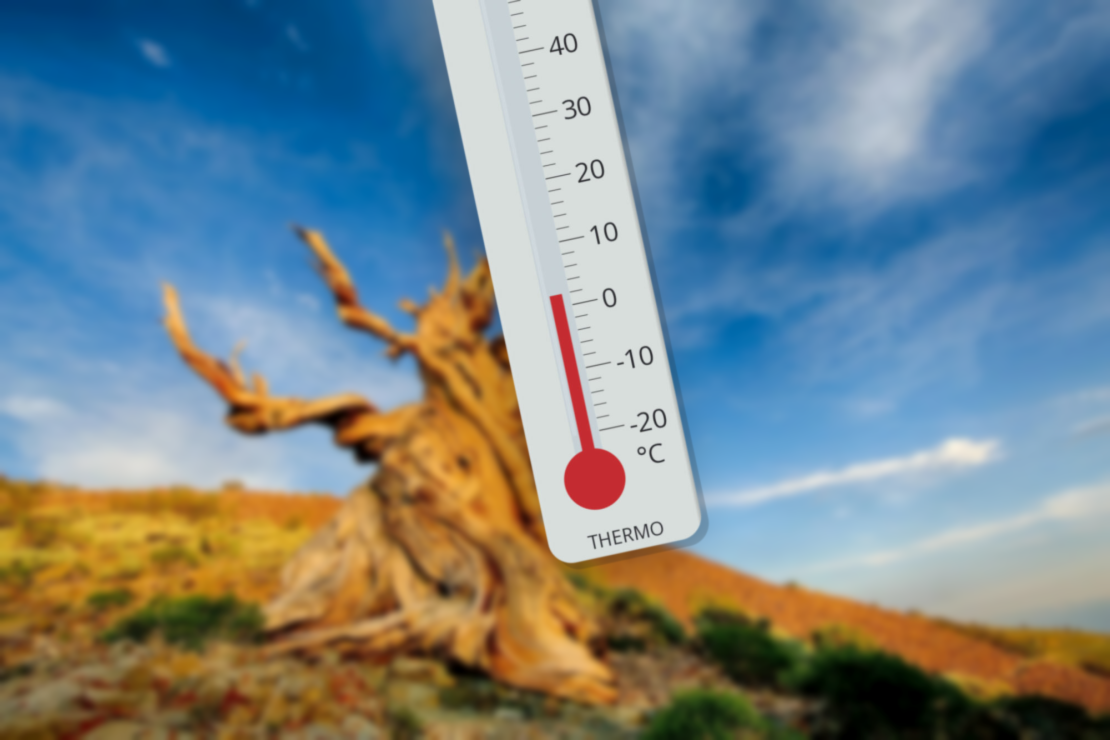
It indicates 2 °C
